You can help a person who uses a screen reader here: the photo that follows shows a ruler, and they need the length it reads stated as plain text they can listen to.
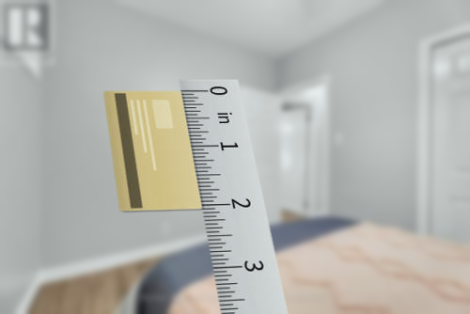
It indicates 2.0625 in
